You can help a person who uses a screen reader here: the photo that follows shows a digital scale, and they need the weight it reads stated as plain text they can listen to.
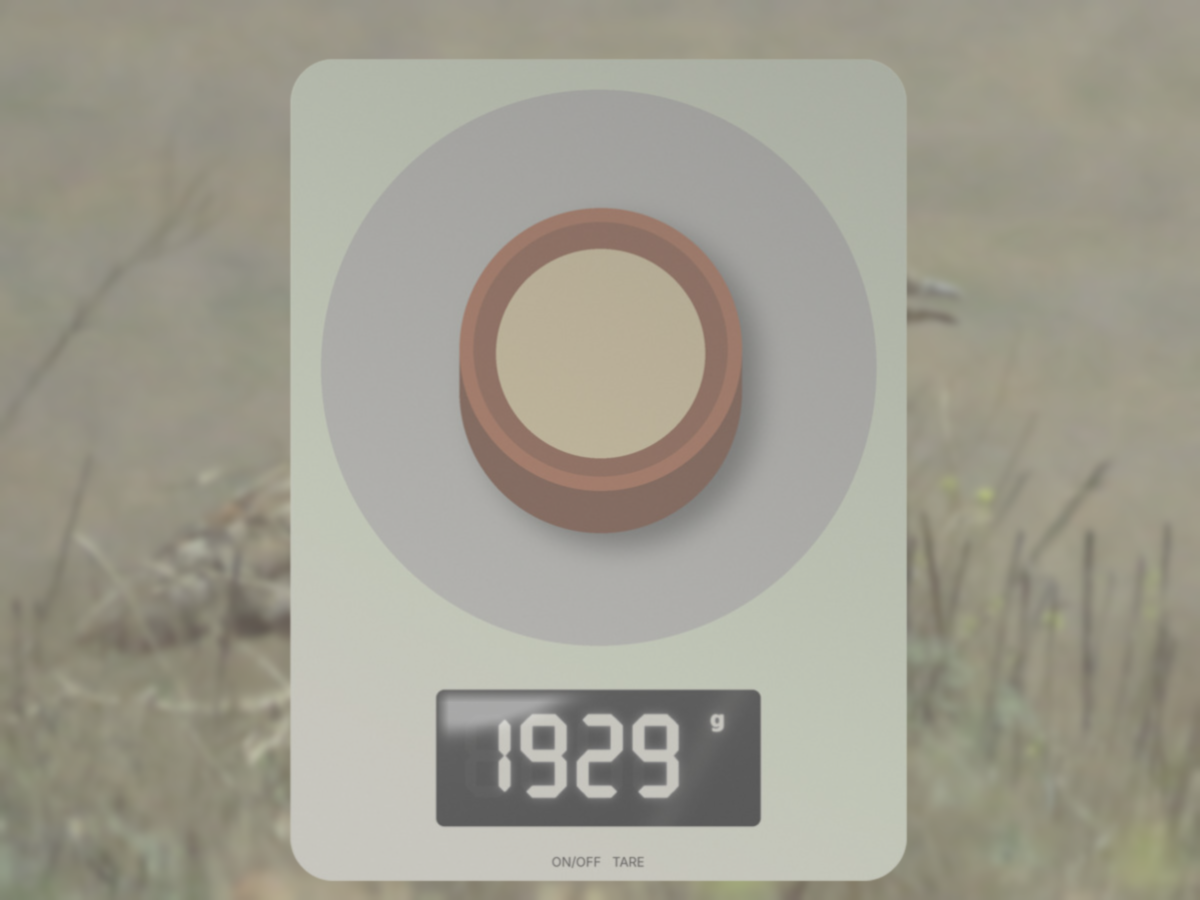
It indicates 1929 g
